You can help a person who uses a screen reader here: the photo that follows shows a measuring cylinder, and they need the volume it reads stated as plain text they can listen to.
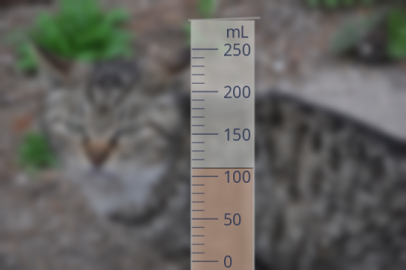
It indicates 110 mL
